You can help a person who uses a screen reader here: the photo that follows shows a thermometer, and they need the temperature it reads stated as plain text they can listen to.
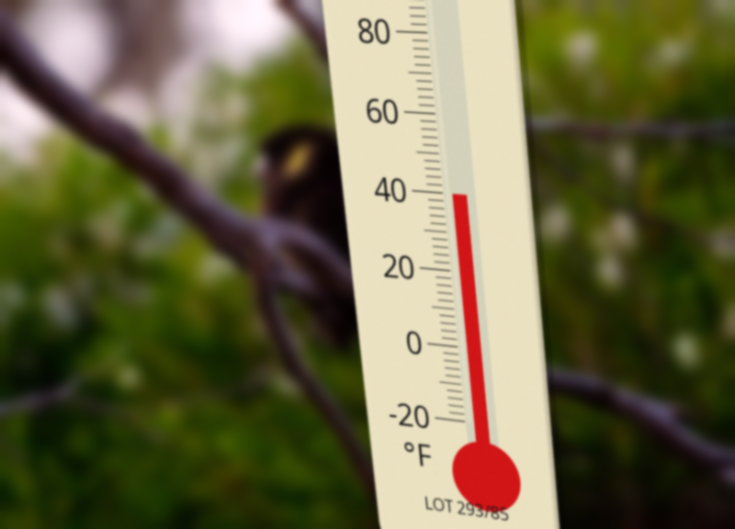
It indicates 40 °F
